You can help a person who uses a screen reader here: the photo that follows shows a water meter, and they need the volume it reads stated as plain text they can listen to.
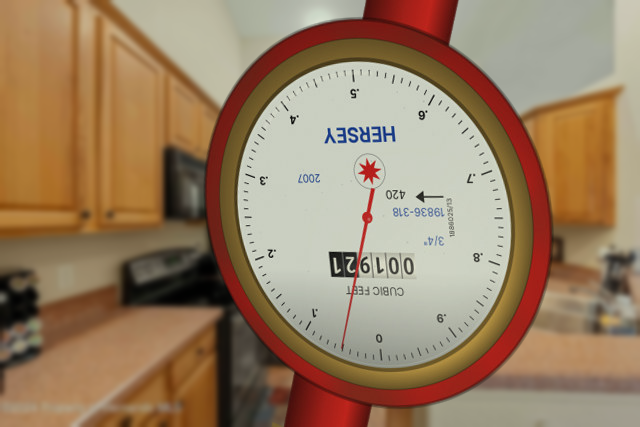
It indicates 1921.05 ft³
